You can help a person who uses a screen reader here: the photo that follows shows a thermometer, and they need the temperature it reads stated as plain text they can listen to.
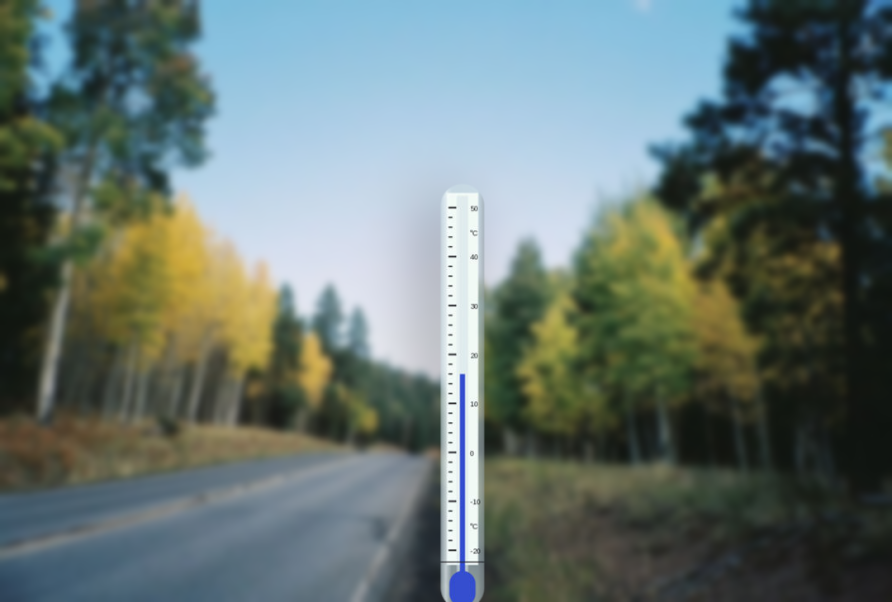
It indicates 16 °C
